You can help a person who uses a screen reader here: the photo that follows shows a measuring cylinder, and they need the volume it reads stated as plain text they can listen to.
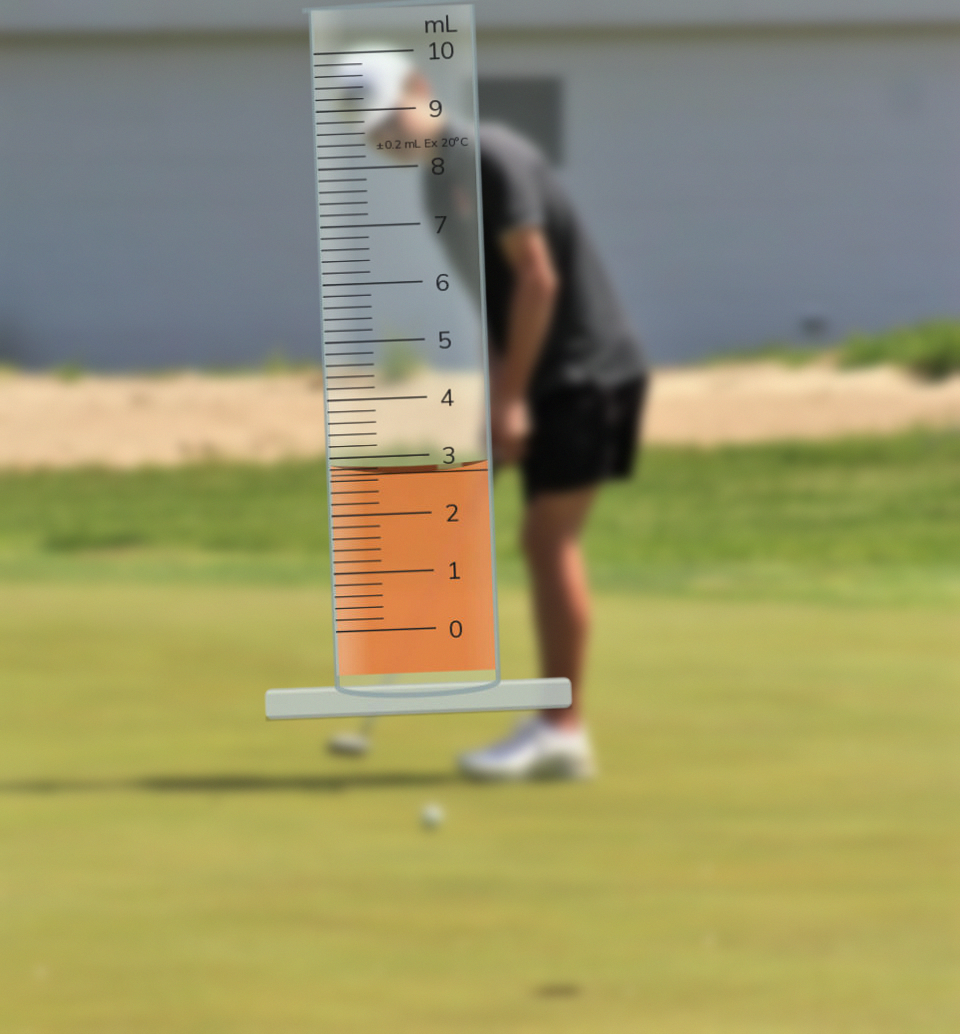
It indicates 2.7 mL
